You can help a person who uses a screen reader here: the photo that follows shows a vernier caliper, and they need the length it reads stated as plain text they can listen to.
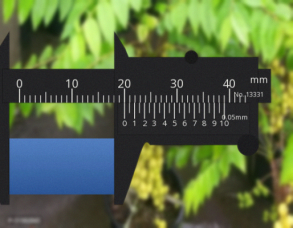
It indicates 20.0 mm
